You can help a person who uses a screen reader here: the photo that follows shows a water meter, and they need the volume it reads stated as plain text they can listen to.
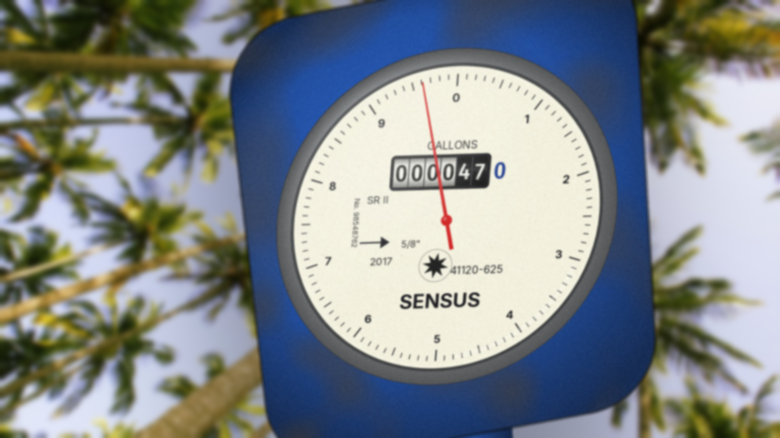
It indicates 469.6 gal
